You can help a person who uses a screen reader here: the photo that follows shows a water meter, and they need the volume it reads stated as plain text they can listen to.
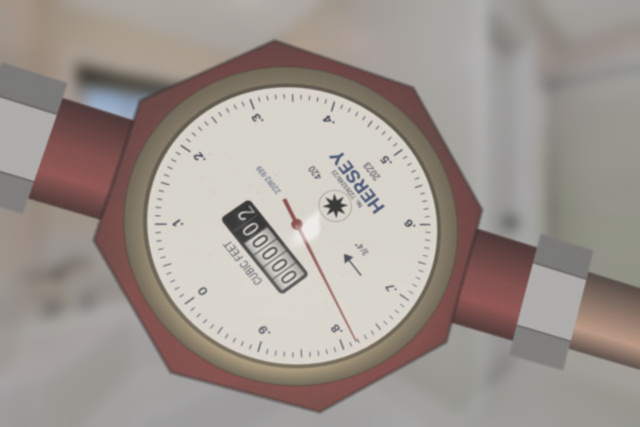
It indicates 1.78 ft³
